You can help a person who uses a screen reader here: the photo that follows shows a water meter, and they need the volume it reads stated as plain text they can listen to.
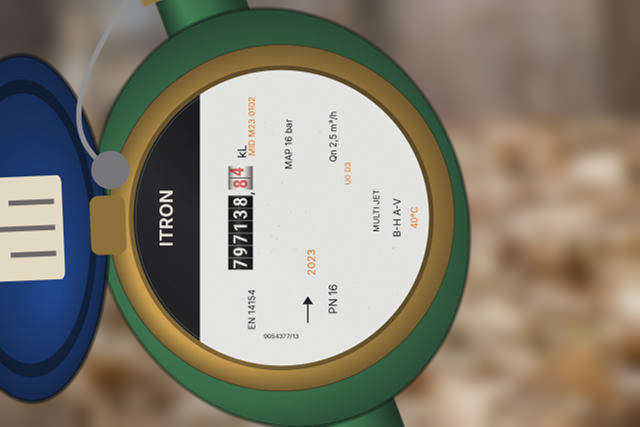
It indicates 797138.84 kL
